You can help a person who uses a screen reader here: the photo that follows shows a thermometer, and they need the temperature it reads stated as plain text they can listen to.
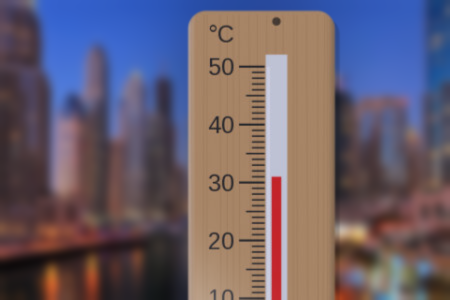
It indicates 31 °C
